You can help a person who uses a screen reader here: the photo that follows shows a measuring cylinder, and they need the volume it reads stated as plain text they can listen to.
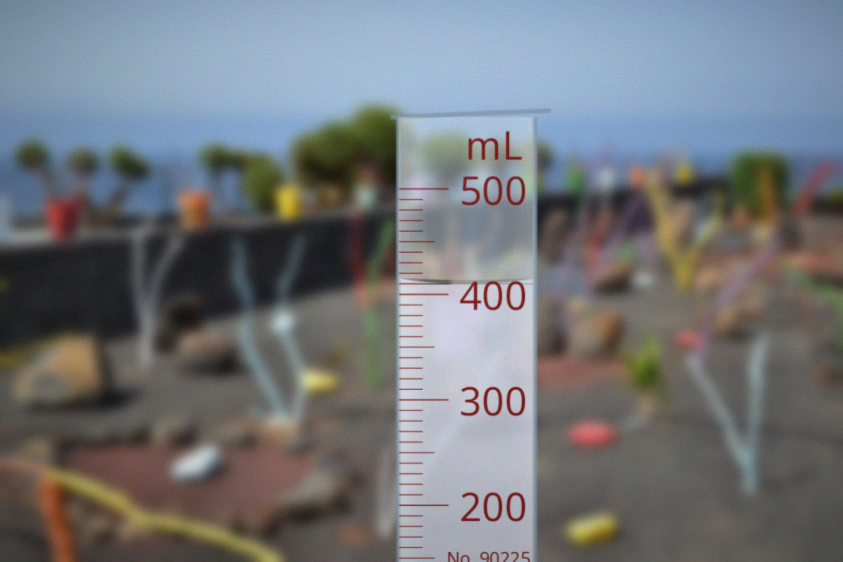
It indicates 410 mL
